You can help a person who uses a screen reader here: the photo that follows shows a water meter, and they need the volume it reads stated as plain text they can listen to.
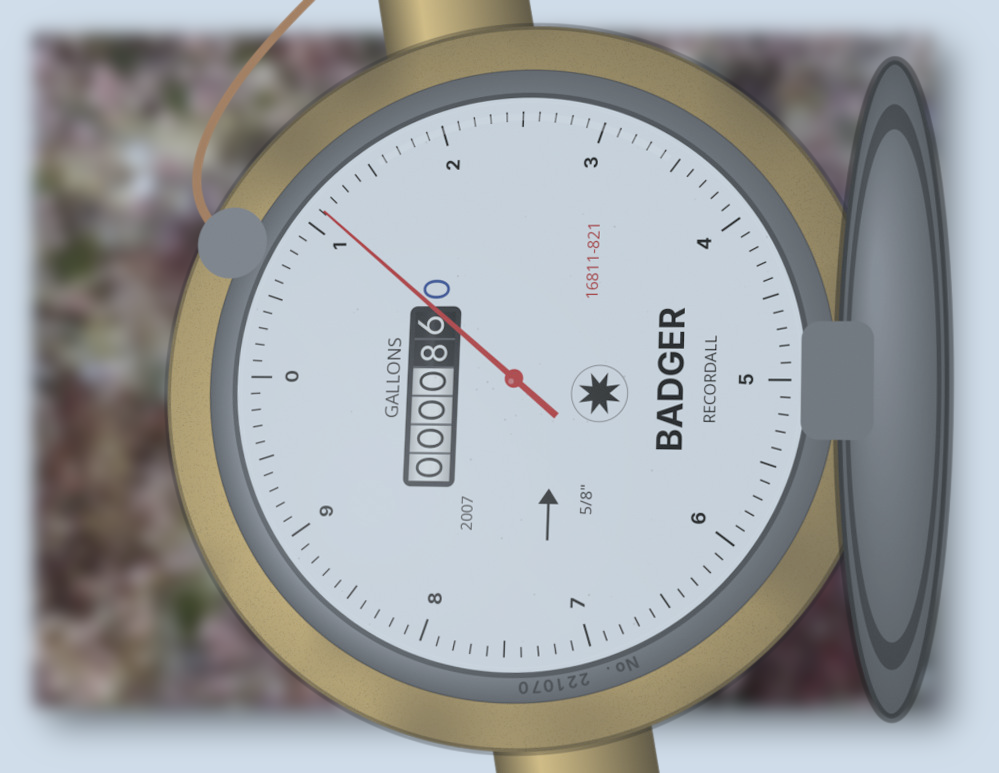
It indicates 861.1 gal
